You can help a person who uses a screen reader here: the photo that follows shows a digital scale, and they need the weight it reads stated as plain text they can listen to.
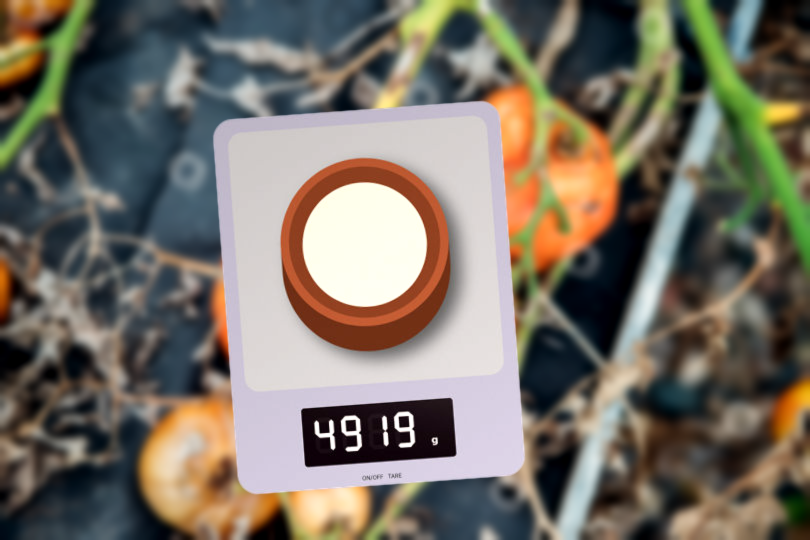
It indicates 4919 g
